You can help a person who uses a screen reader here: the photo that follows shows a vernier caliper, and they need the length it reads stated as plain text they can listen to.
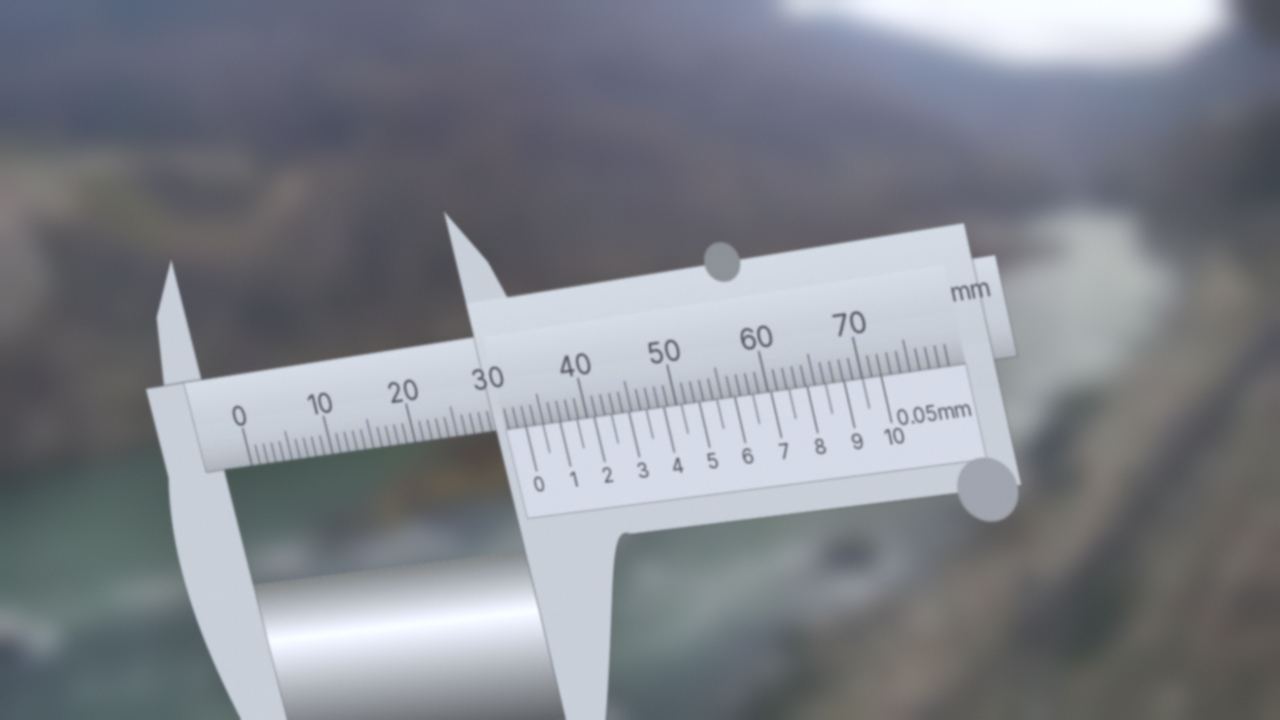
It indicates 33.0 mm
